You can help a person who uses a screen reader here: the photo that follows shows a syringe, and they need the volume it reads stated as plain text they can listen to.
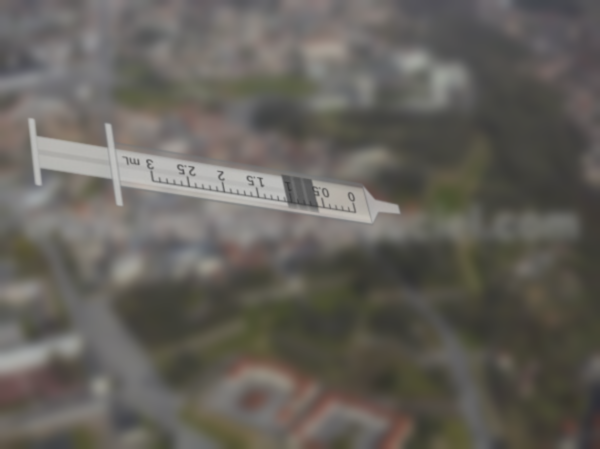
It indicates 0.6 mL
